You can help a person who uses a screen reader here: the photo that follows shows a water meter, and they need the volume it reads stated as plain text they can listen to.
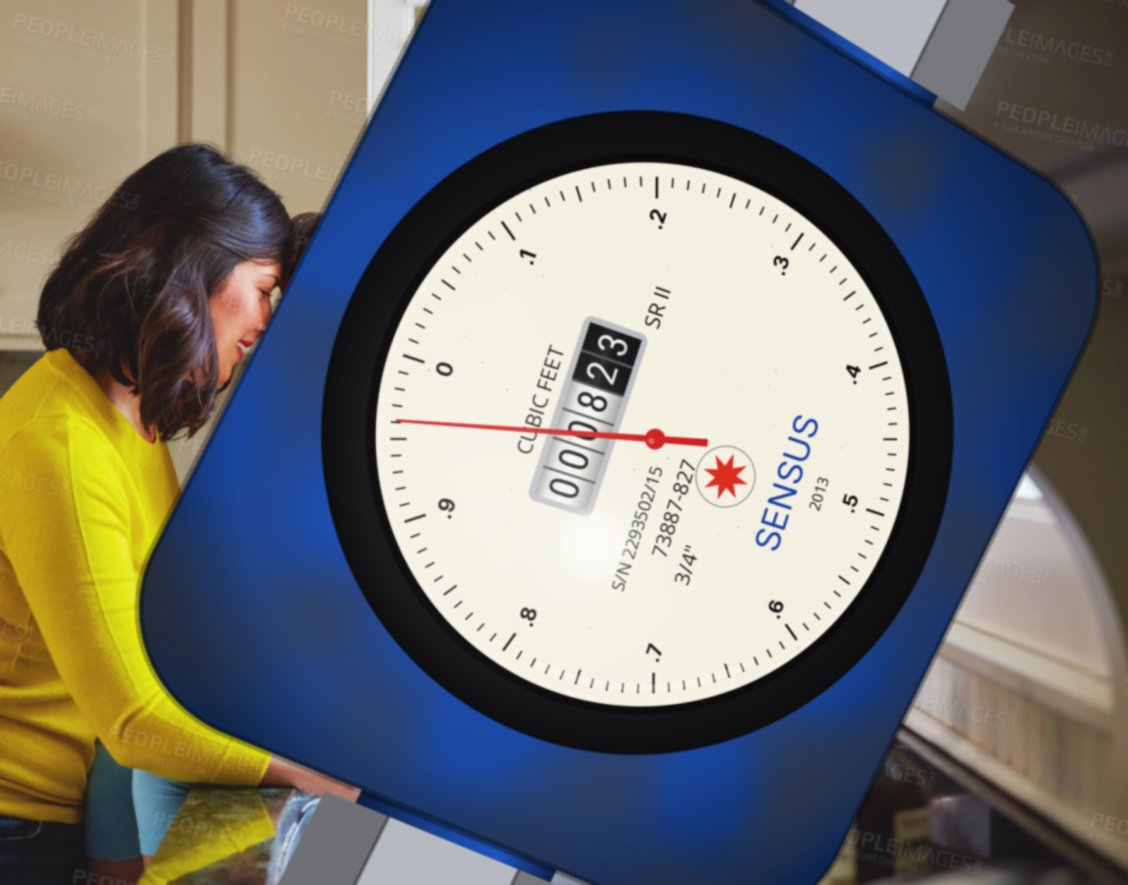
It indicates 822.96 ft³
